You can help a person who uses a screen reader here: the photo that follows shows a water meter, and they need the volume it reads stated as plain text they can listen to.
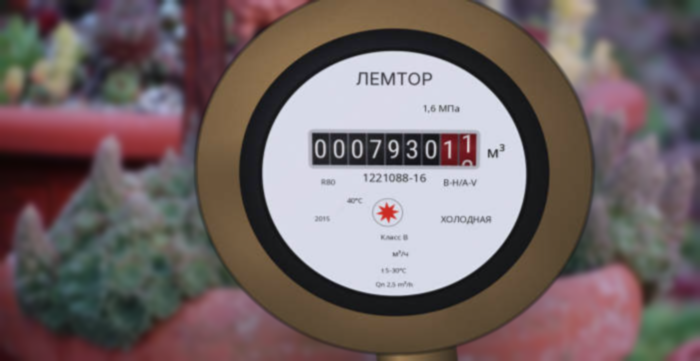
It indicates 7930.11 m³
